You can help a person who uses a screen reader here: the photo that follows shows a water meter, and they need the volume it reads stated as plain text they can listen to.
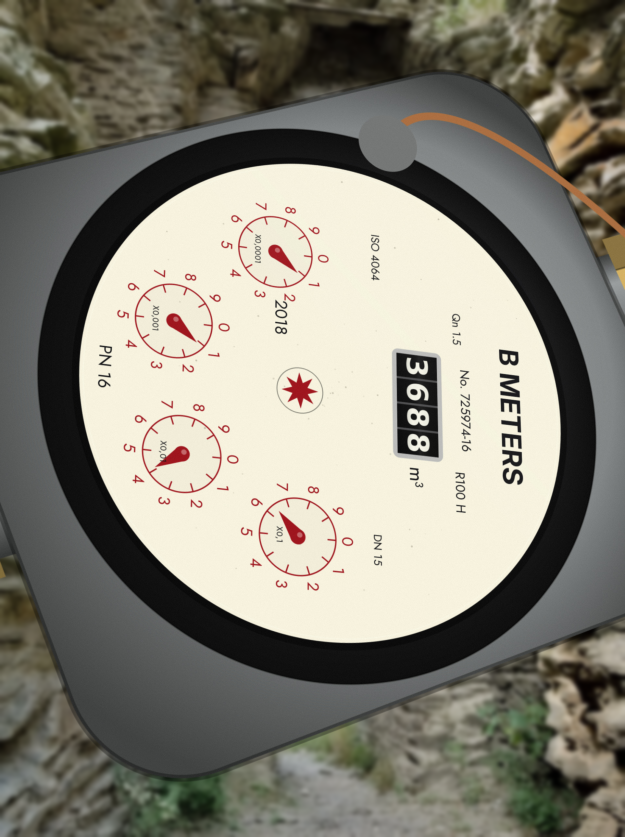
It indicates 3688.6411 m³
